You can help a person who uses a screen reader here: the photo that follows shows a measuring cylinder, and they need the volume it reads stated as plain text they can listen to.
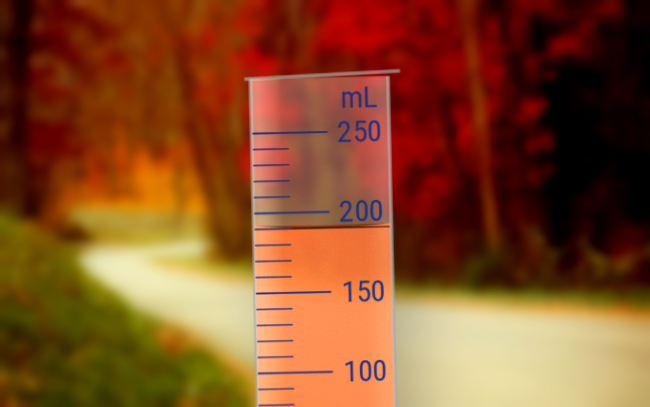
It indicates 190 mL
